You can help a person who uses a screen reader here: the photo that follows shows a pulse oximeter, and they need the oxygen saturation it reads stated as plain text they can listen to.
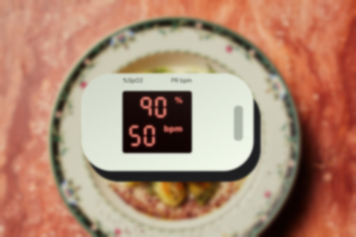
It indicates 90 %
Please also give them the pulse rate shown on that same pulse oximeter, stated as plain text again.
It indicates 50 bpm
